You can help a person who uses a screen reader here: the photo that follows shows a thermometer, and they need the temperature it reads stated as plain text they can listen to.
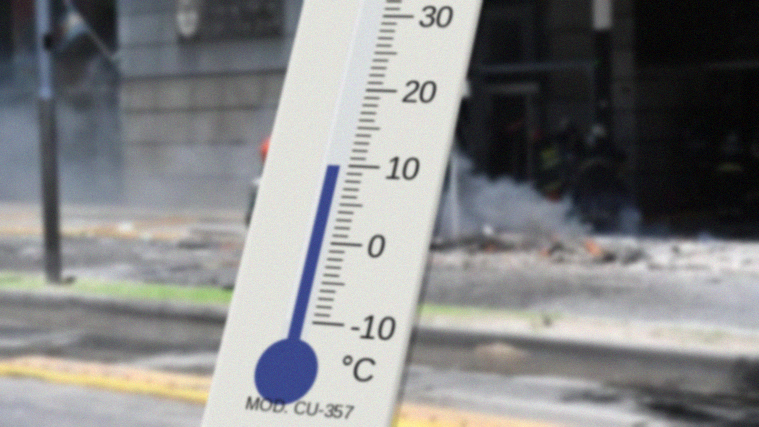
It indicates 10 °C
